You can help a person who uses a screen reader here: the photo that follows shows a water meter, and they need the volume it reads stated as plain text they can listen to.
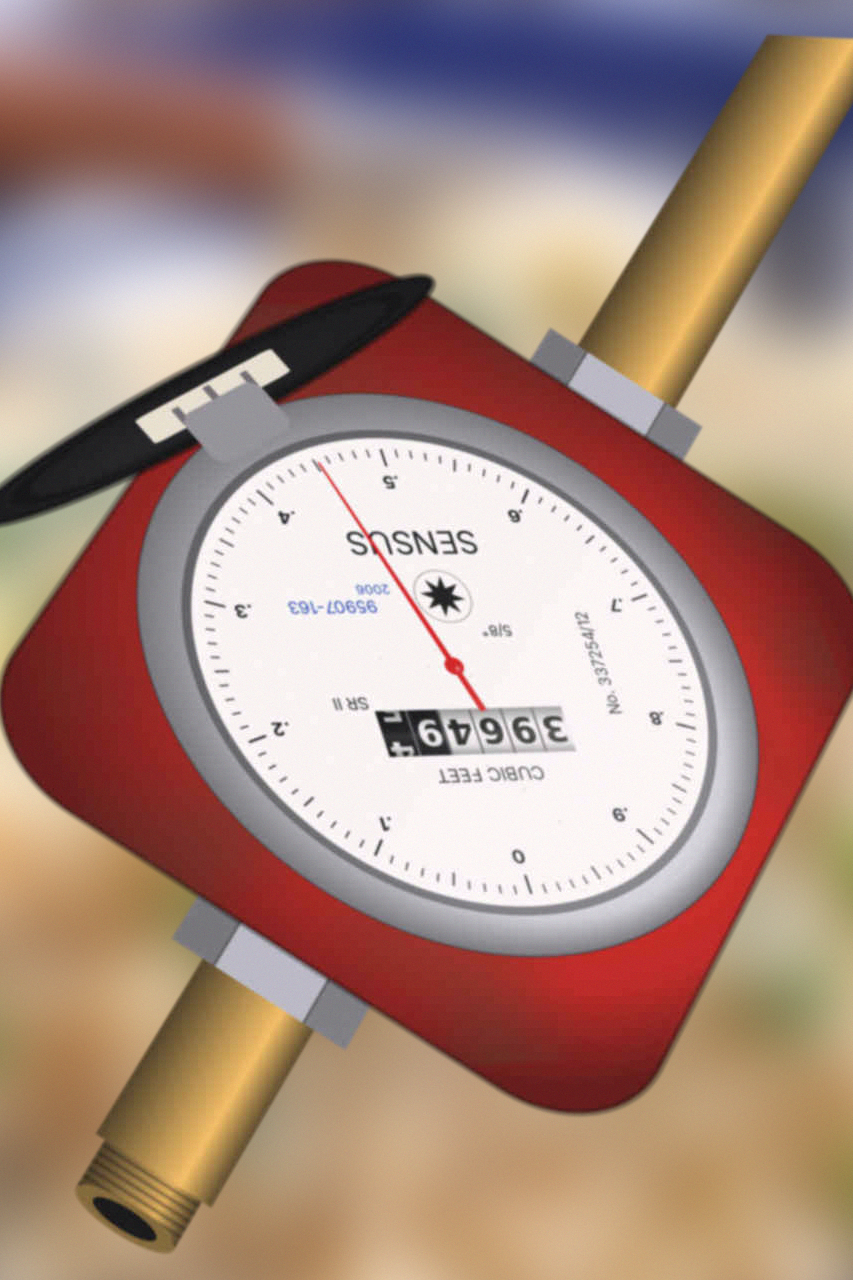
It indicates 396494.45 ft³
